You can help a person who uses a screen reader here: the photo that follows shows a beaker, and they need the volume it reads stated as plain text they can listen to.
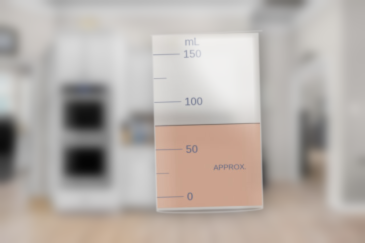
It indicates 75 mL
